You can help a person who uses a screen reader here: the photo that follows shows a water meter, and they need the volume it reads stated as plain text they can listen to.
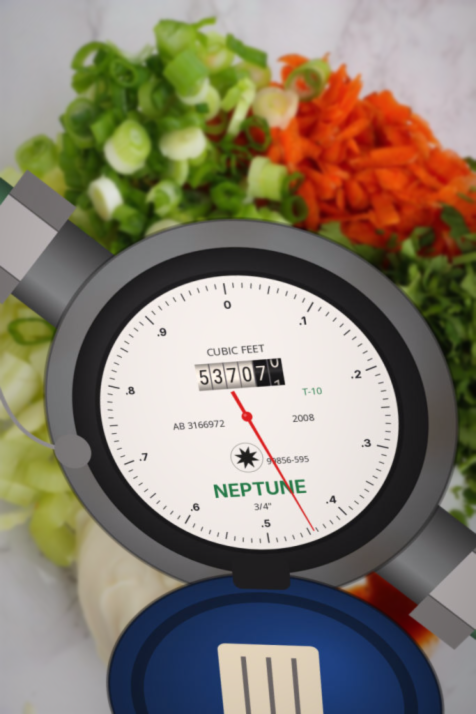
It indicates 537070.44 ft³
